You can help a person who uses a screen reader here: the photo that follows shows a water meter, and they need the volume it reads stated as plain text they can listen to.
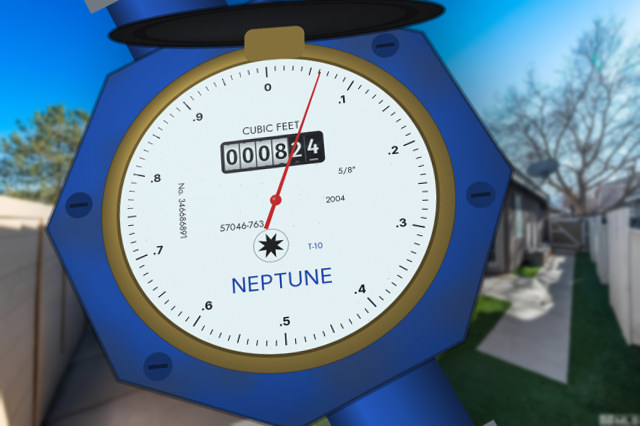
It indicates 824.06 ft³
